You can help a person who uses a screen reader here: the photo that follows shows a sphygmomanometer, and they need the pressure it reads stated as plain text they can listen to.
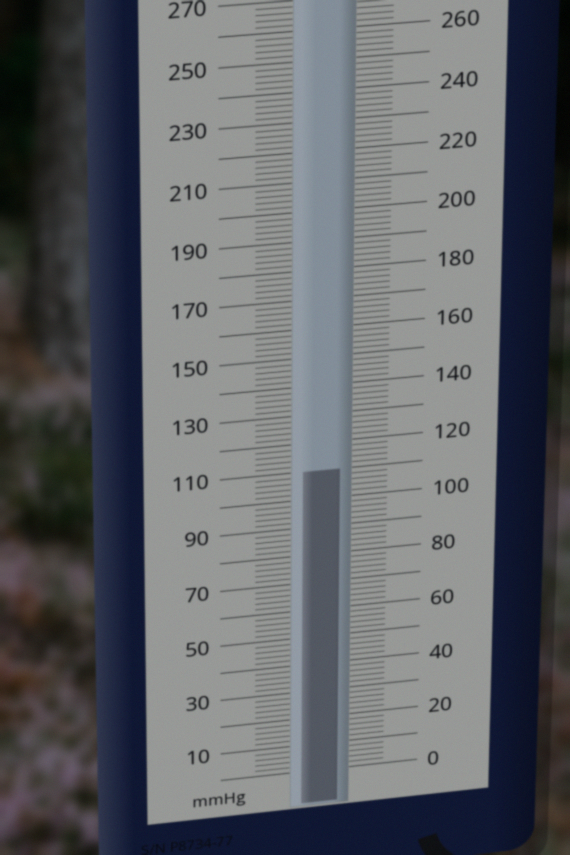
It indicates 110 mmHg
